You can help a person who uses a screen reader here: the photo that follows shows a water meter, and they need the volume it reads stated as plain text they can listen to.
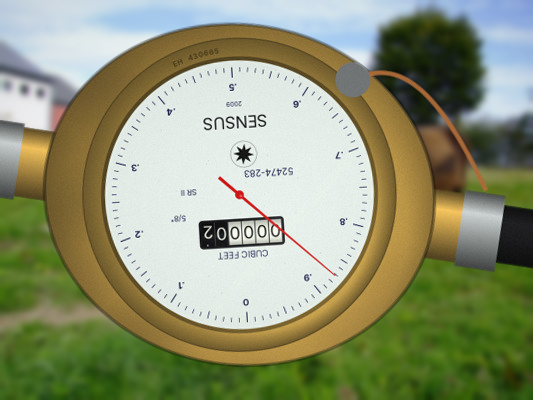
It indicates 1.87 ft³
